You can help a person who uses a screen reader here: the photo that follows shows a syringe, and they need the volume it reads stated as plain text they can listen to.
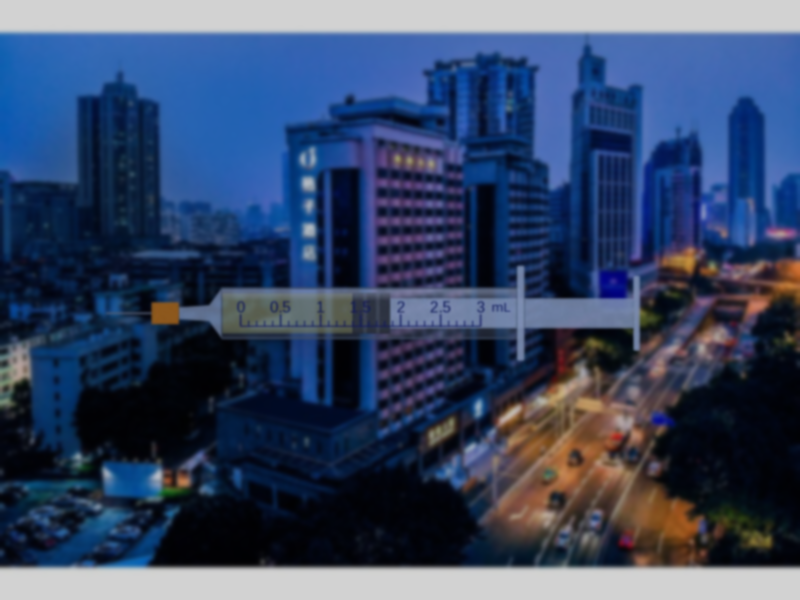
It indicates 1.4 mL
